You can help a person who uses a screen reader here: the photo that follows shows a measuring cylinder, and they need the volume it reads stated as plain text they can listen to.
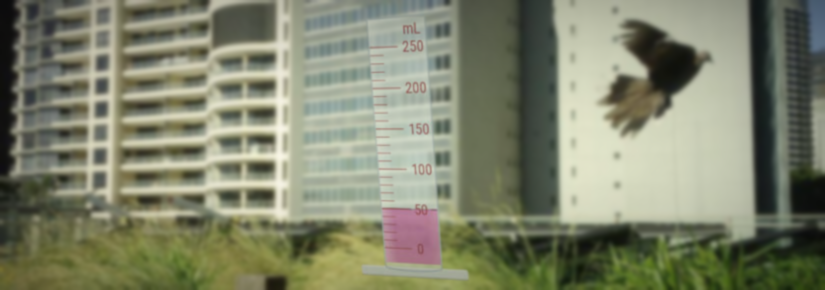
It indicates 50 mL
